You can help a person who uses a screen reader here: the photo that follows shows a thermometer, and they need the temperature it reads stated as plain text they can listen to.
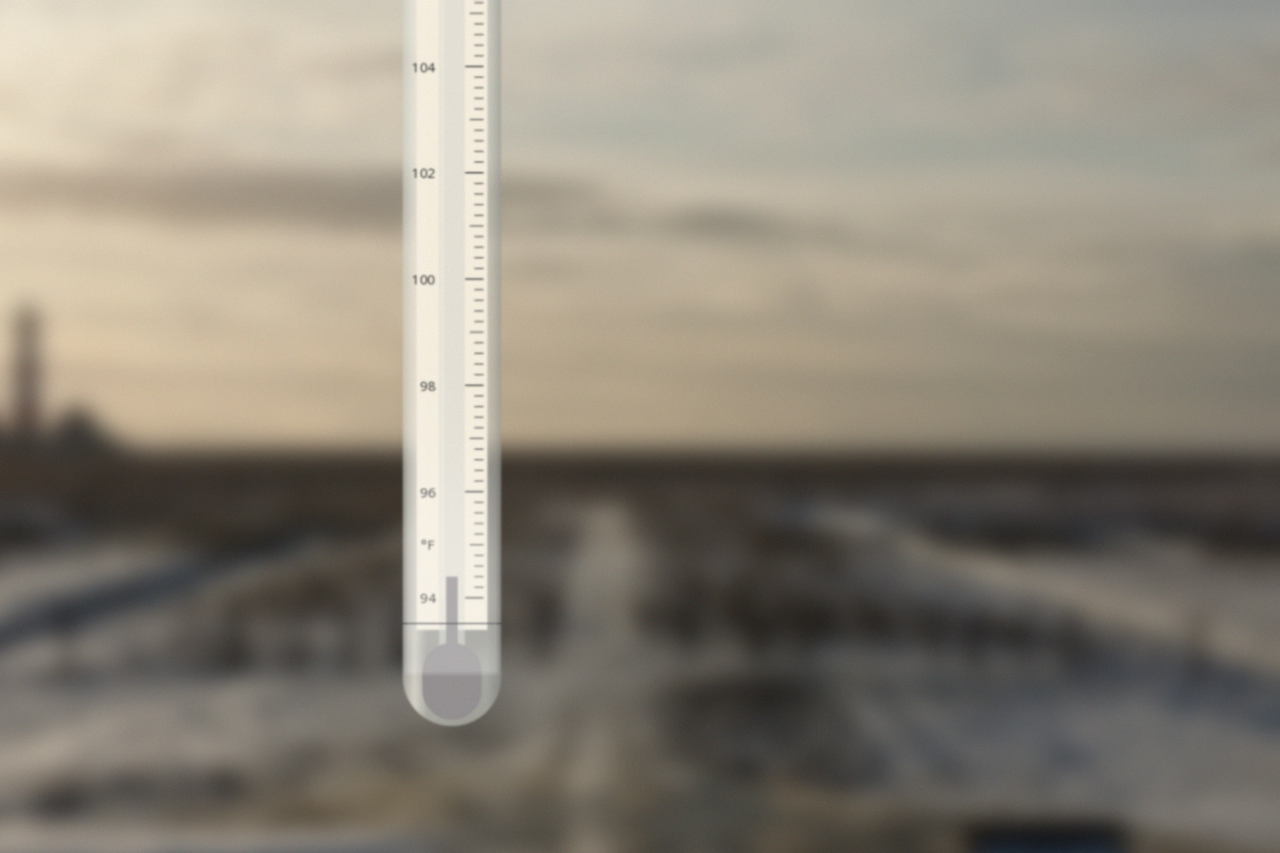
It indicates 94.4 °F
